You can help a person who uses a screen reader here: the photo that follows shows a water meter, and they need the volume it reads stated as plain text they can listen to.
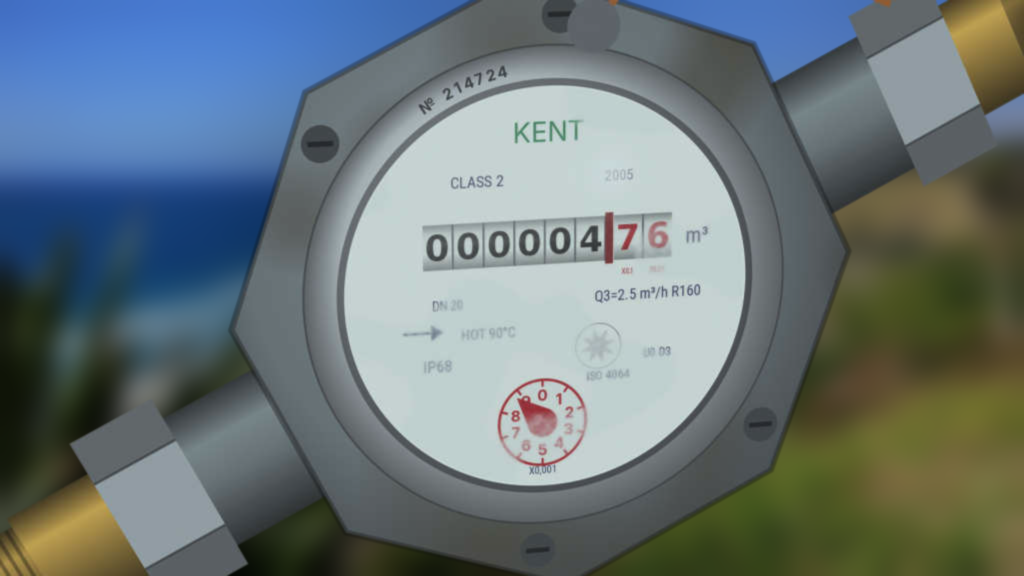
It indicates 4.768 m³
